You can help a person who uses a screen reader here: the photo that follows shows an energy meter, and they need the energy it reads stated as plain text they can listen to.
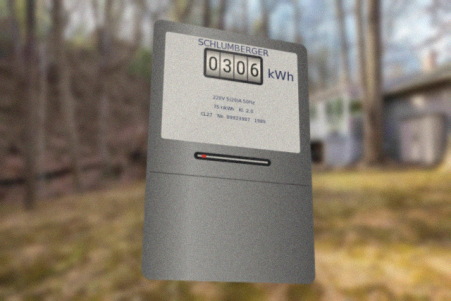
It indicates 306 kWh
